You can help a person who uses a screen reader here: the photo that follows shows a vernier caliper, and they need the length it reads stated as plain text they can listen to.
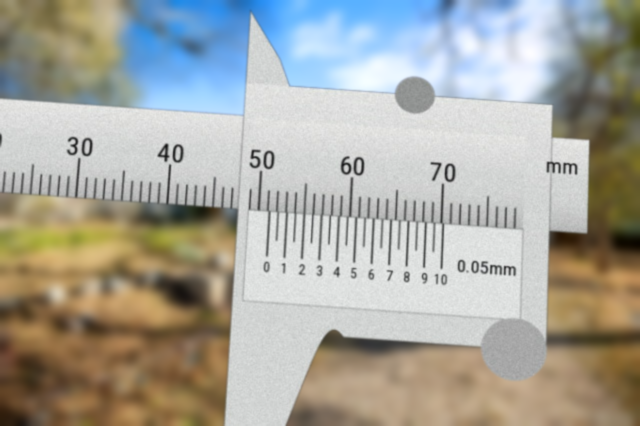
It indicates 51.2 mm
